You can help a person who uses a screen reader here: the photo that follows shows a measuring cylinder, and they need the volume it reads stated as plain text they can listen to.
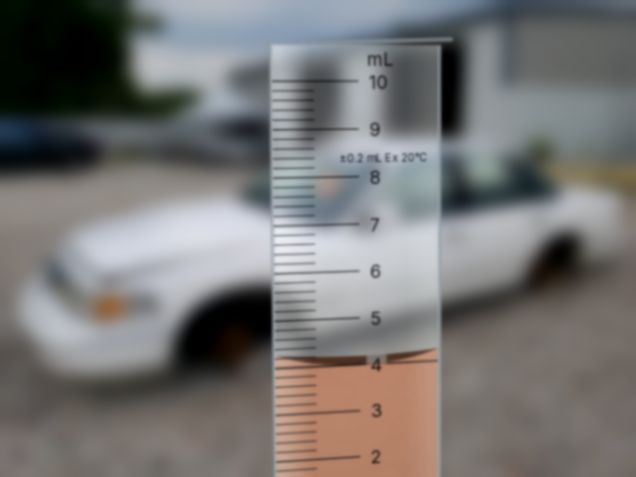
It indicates 4 mL
